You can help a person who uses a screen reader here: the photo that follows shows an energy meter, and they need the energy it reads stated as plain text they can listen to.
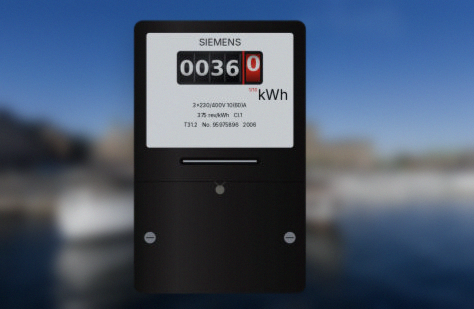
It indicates 36.0 kWh
